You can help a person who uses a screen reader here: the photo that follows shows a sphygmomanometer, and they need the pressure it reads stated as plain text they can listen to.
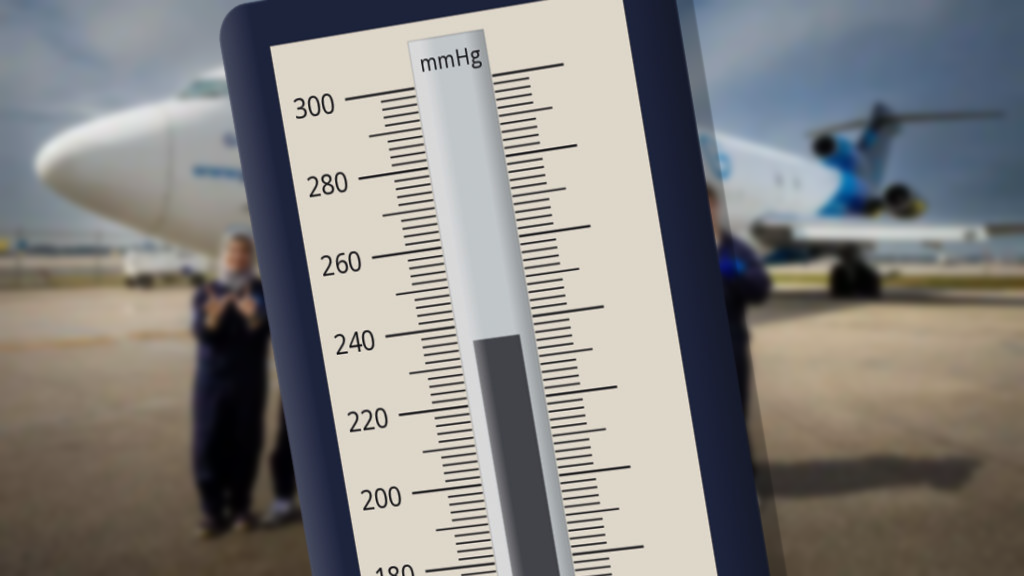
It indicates 236 mmHg
